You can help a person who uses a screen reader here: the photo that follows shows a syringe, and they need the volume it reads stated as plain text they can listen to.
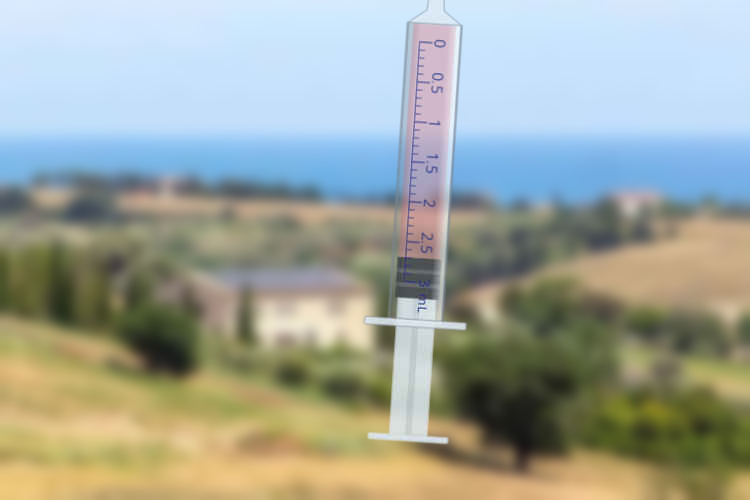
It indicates 2.7 mL
